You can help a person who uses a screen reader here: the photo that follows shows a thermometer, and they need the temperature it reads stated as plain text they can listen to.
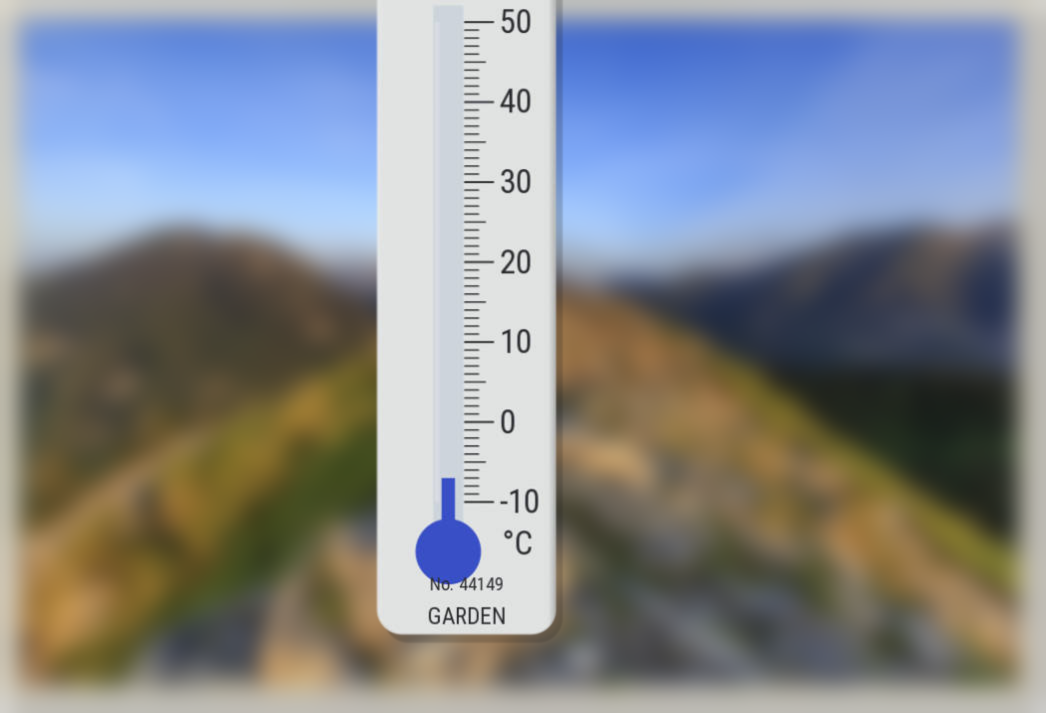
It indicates -7 °C
